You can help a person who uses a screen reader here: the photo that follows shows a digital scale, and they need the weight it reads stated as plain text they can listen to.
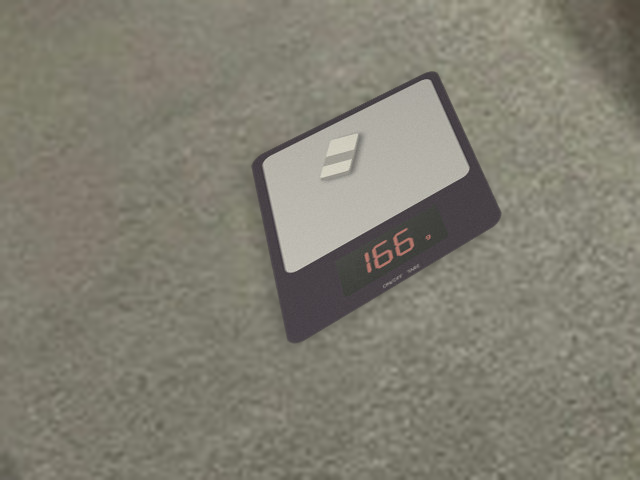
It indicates 166 g
